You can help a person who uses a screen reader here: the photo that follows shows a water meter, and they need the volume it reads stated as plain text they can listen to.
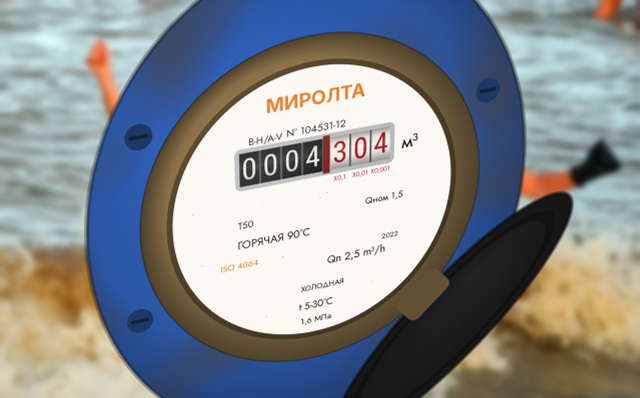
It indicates 4.304 m³
